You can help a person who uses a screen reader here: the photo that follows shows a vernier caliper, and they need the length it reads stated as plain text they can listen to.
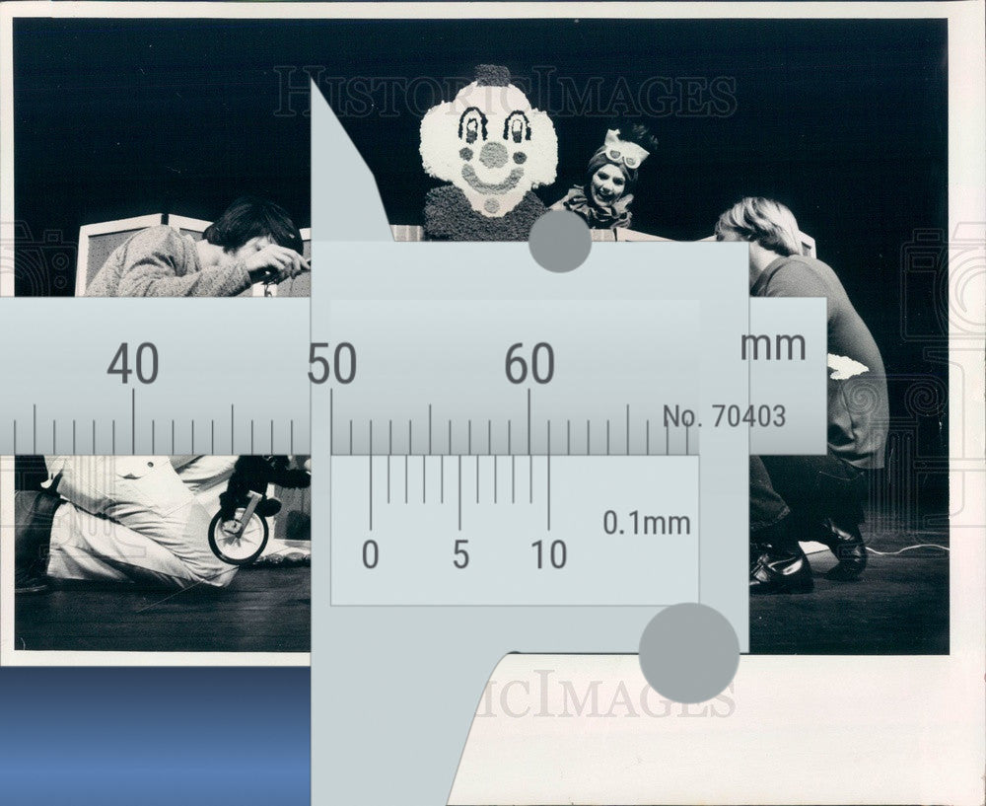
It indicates 52.0 mm
